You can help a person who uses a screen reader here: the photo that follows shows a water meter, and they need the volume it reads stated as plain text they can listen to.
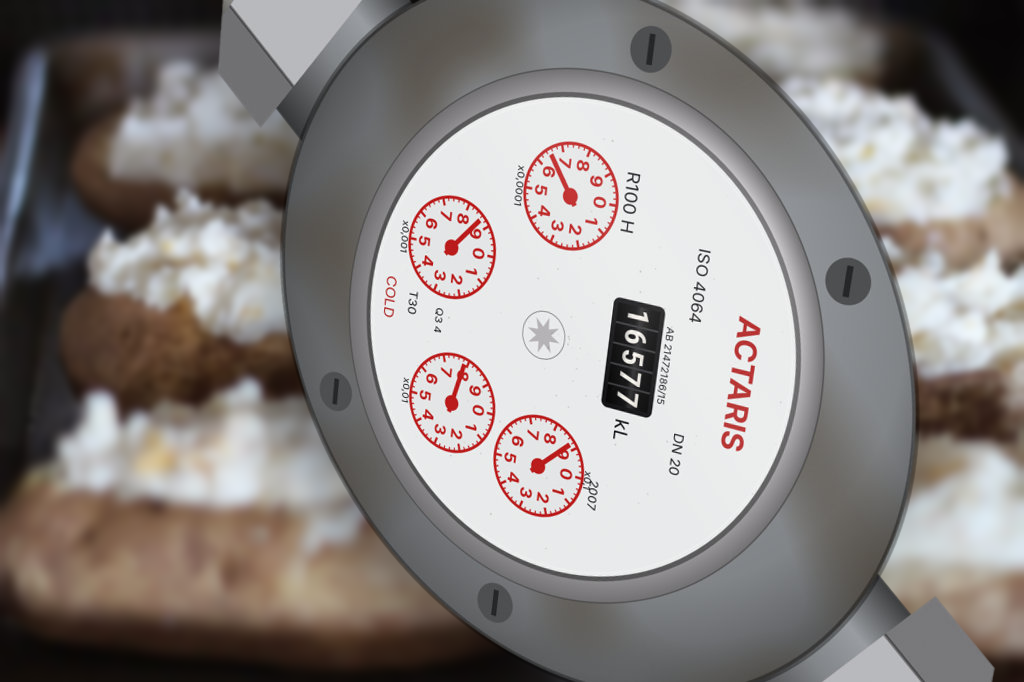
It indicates 16577.8786 kL
